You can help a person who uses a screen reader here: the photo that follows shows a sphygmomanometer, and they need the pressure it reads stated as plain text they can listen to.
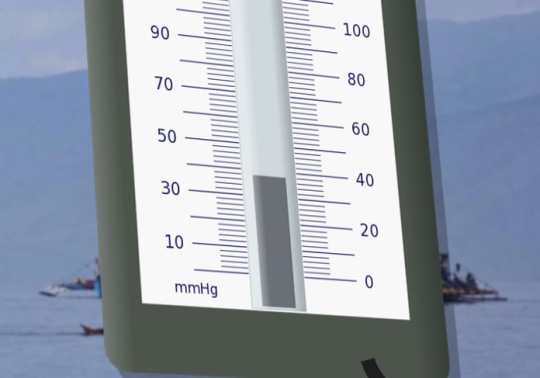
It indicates 38 mmHg
